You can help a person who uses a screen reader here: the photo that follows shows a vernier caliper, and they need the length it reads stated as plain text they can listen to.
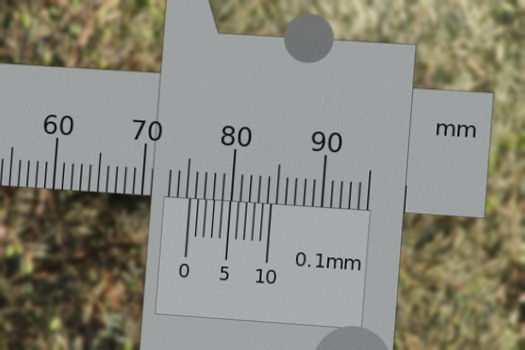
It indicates 75.4 mm
